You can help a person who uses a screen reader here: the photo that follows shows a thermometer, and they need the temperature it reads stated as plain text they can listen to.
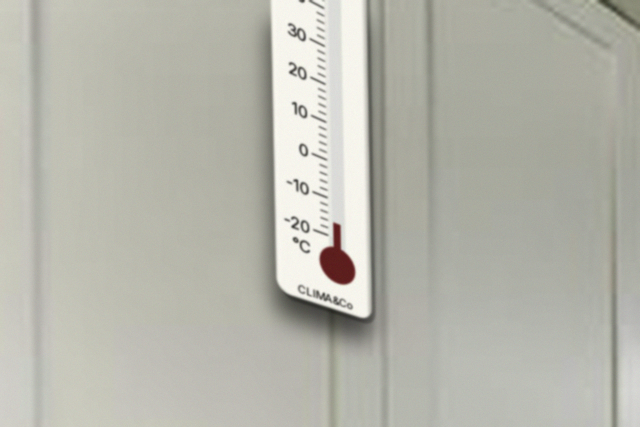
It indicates -16 °C
